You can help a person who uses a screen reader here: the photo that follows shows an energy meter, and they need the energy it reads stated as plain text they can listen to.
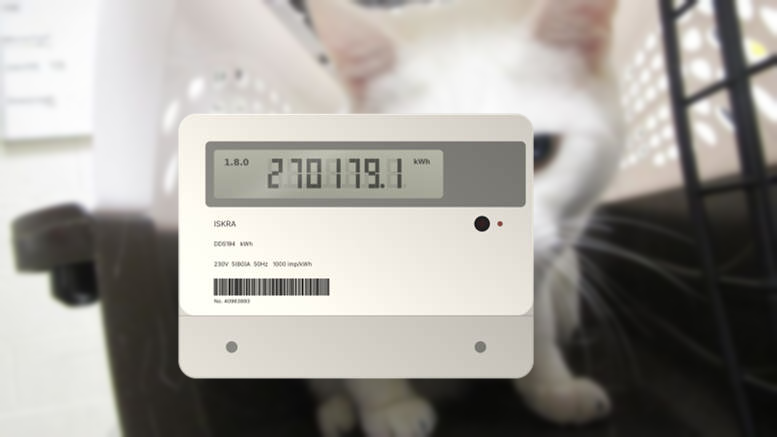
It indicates 270179.1 kWh
